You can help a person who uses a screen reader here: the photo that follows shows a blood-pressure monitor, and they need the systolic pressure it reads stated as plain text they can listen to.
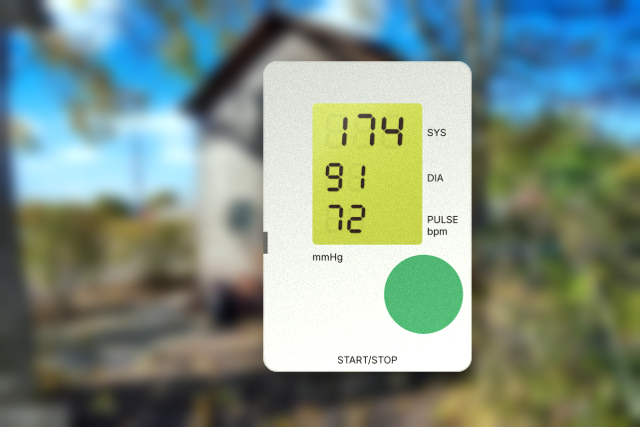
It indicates 174 mmHg
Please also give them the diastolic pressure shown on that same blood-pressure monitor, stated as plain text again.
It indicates 91 mmHg
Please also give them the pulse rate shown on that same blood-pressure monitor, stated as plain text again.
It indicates 72 bpm
